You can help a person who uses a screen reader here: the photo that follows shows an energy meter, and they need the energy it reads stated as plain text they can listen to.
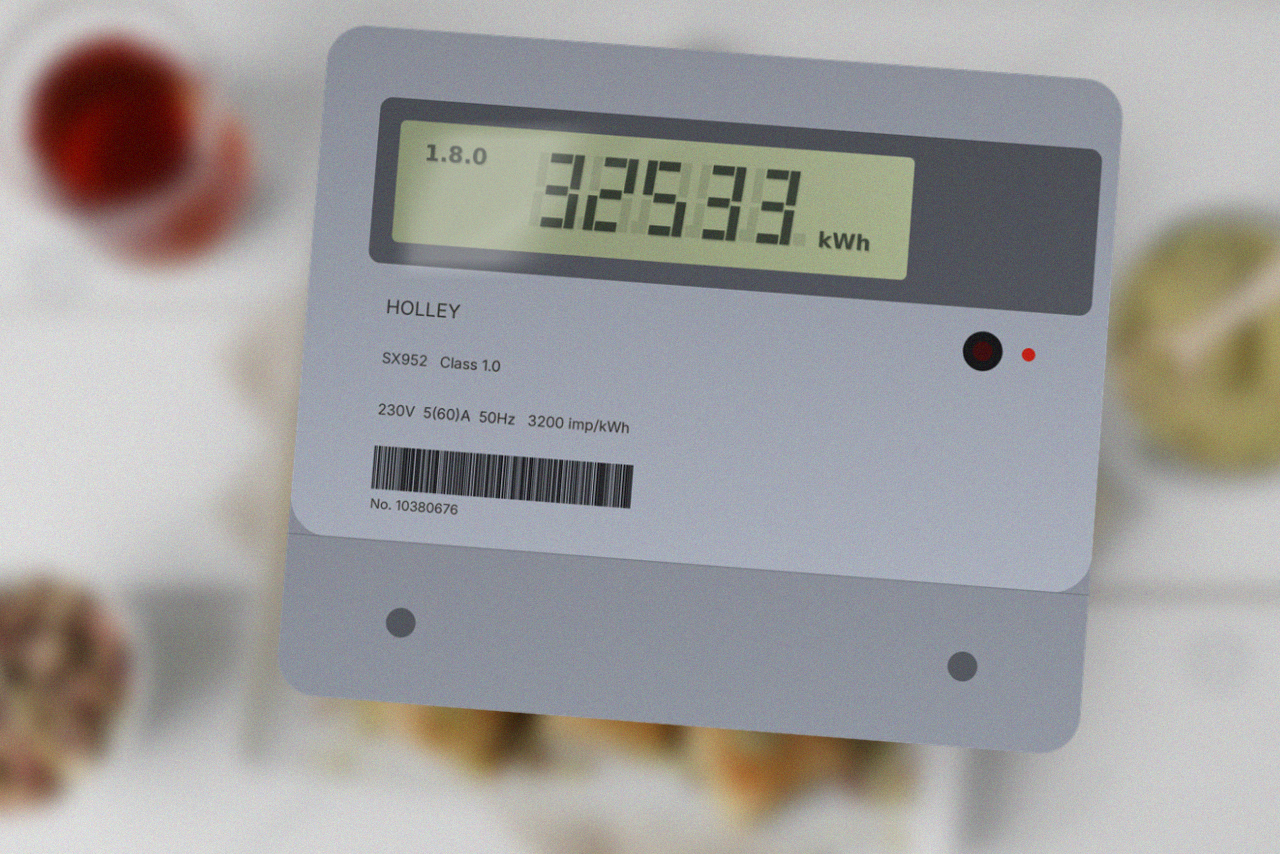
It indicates 32533 kWh
